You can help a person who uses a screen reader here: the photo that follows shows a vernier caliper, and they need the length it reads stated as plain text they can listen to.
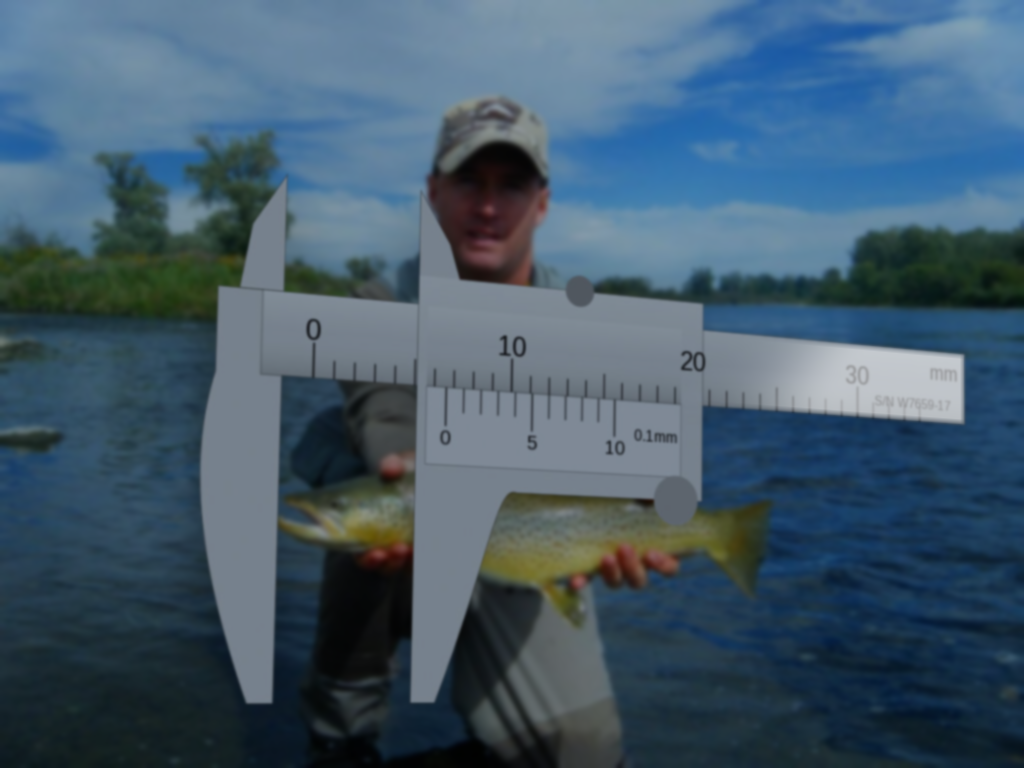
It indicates 6.6 mm
